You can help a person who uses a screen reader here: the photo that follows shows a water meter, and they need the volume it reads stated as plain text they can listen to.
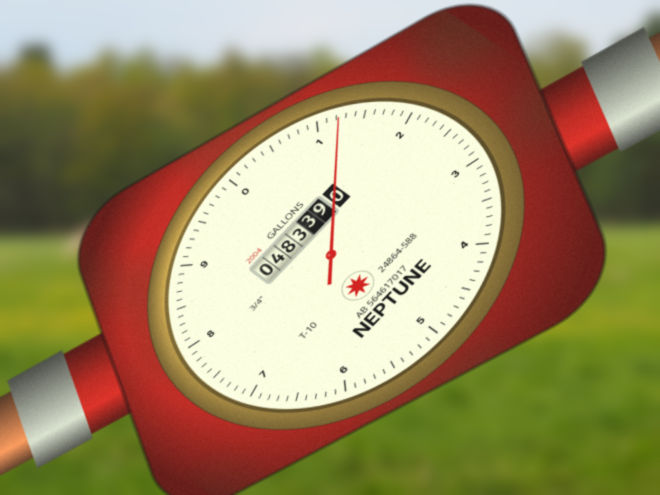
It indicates 483391.2 gal
